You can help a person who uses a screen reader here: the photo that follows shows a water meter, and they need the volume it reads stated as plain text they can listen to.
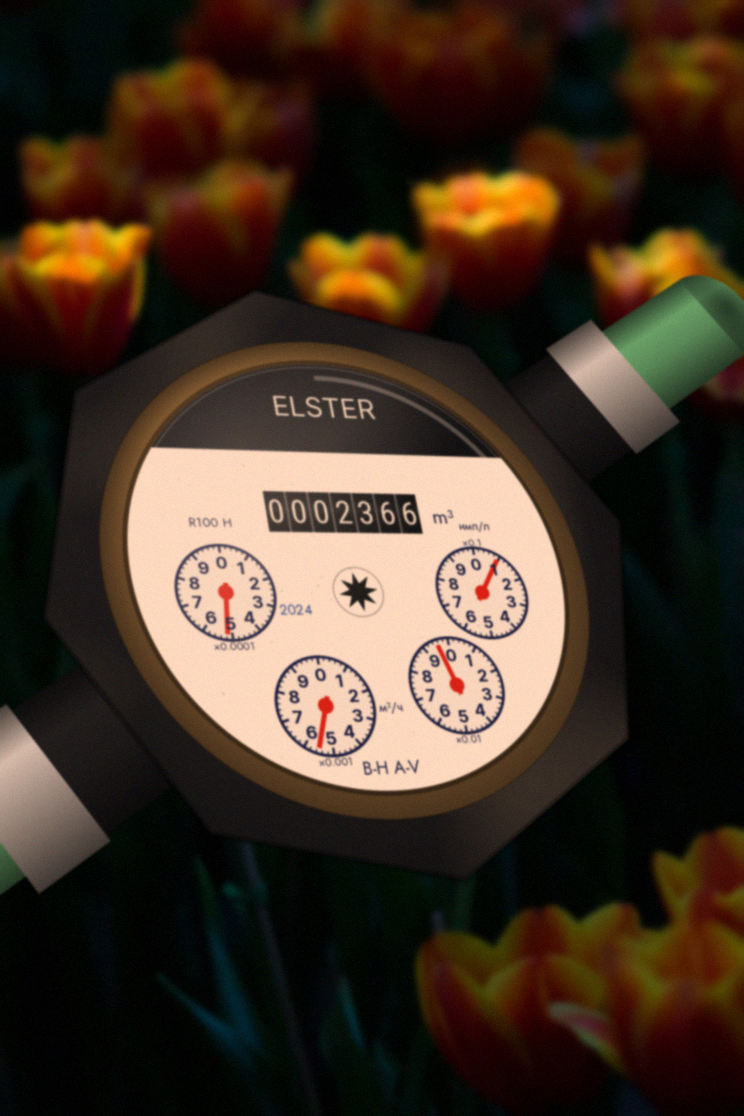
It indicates 2366.0955 m³
